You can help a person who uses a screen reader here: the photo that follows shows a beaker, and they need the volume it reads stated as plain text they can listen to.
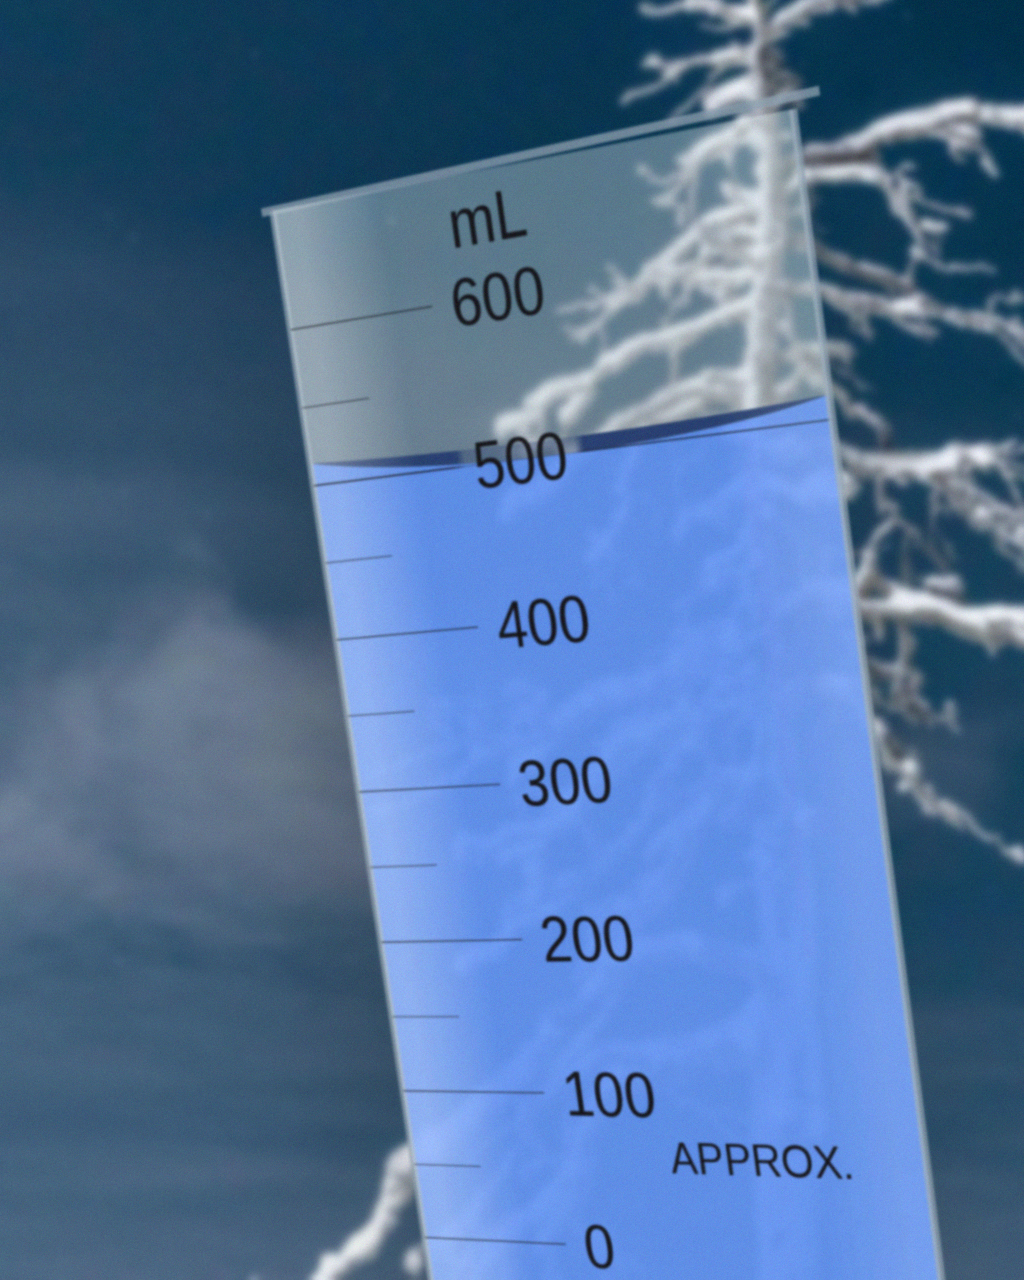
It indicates 500 mL
